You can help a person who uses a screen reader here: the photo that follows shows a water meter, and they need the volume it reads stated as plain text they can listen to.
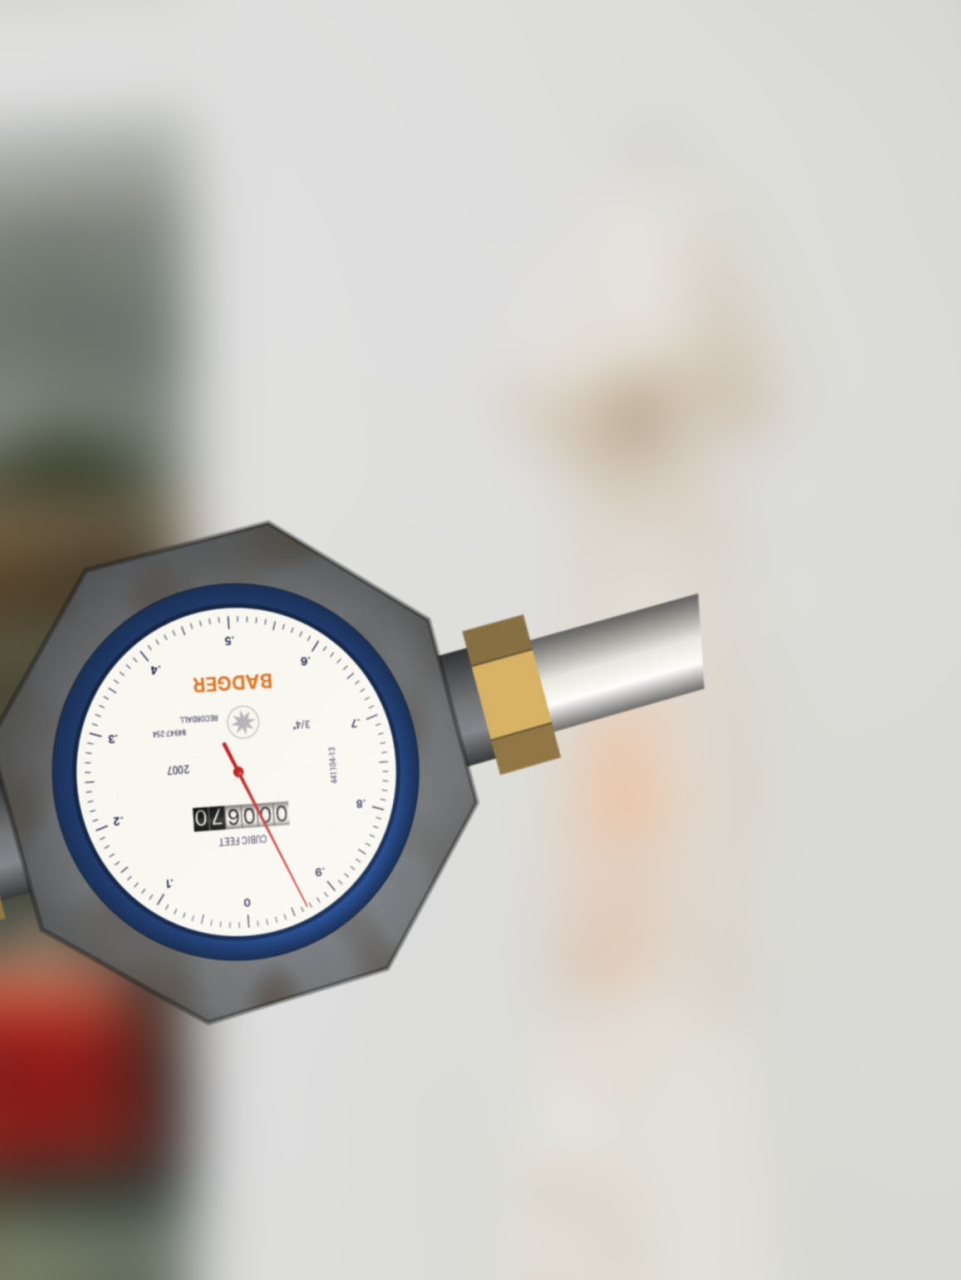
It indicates 669.93 ft³
